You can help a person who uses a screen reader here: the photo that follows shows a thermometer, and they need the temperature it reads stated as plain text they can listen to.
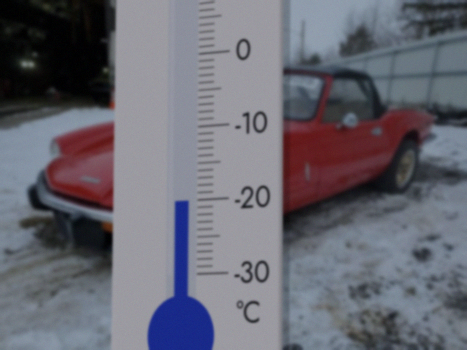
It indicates -20 °C
